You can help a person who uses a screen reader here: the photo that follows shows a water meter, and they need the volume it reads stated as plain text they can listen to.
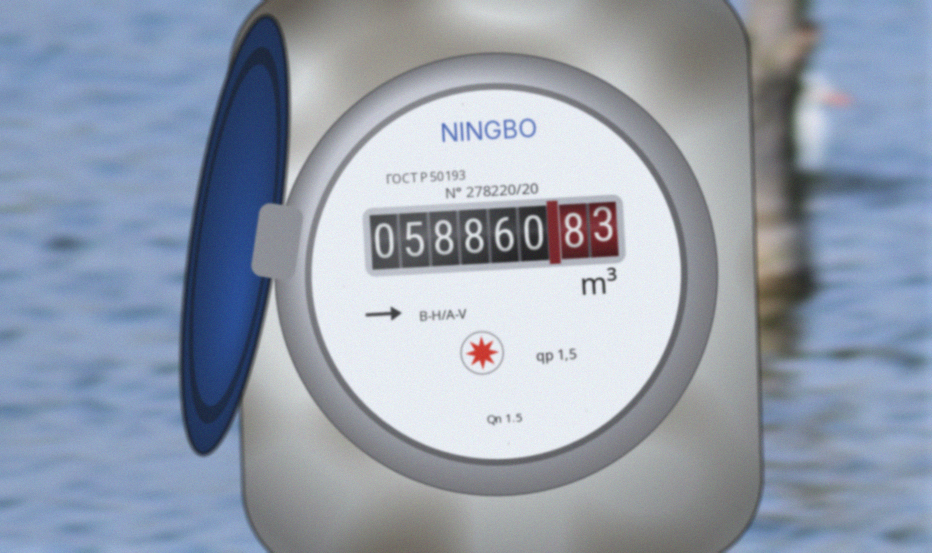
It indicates 58860.83 m³
